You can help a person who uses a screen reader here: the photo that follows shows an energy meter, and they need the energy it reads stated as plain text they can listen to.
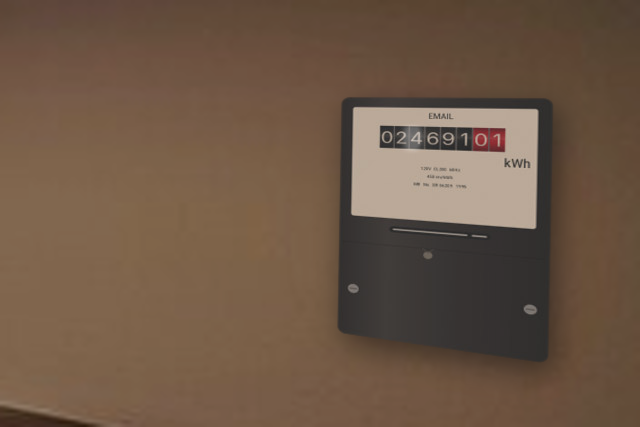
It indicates 24691.01 kWh
